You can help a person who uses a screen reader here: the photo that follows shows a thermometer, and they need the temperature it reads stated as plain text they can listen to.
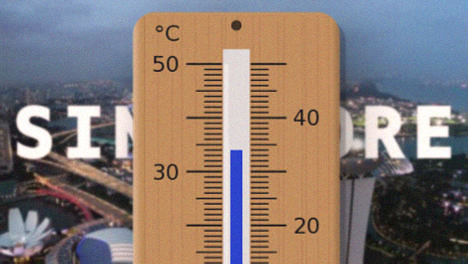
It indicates 34 °C
